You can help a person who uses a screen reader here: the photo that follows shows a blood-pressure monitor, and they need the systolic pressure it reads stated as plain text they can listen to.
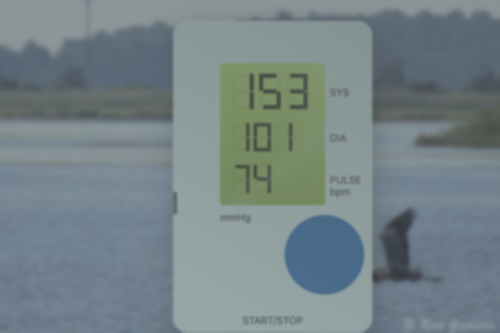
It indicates 153 mmHg
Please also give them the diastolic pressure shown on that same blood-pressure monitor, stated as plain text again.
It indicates 101 mmHg
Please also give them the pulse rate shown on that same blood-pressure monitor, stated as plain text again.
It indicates 74 bpm
